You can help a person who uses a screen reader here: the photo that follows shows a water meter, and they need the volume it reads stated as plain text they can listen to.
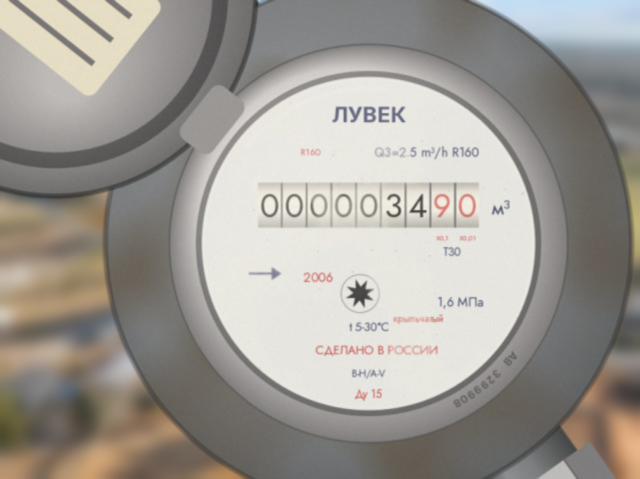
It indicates 34.90 m³
